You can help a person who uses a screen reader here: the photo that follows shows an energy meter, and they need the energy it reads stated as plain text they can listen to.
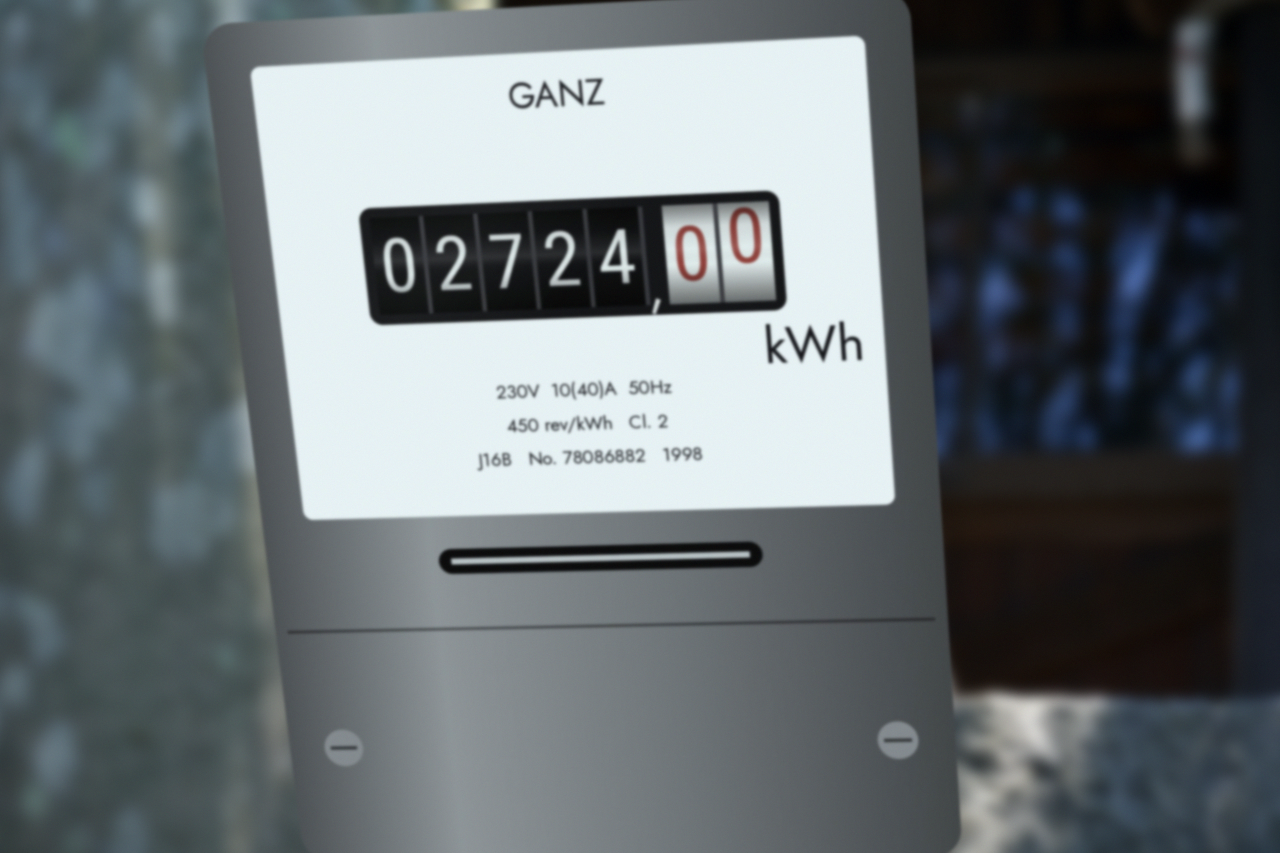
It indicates 2724.00 kWh
